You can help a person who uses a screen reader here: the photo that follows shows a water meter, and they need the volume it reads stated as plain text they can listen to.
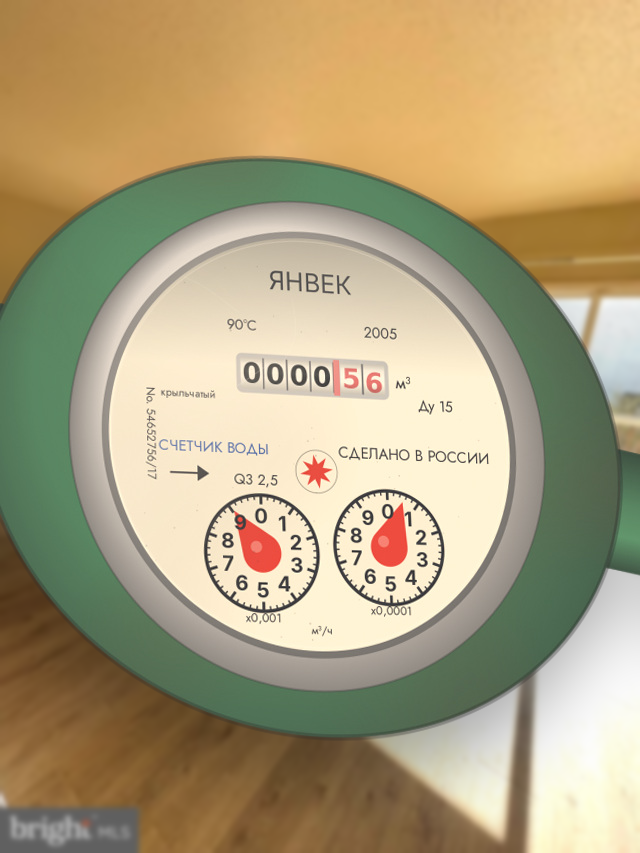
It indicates 0.5590 m³
